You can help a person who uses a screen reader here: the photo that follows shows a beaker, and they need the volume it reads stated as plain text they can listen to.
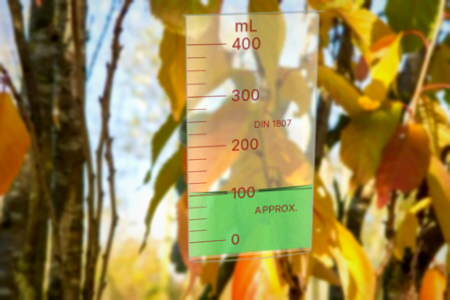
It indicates 100 mL
